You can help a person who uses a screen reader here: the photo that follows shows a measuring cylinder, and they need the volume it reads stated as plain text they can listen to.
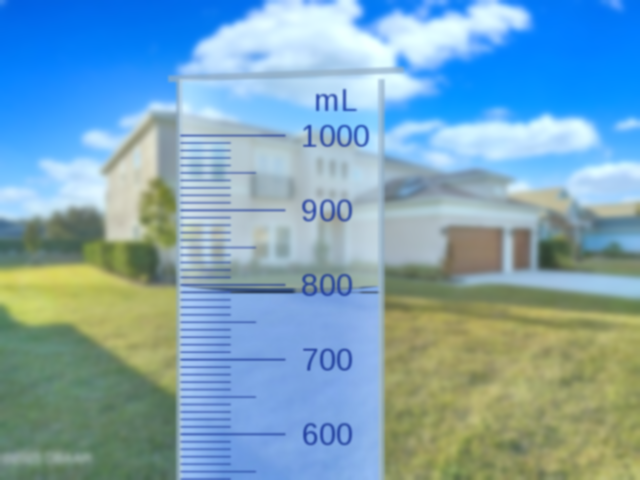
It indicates 790 mL
